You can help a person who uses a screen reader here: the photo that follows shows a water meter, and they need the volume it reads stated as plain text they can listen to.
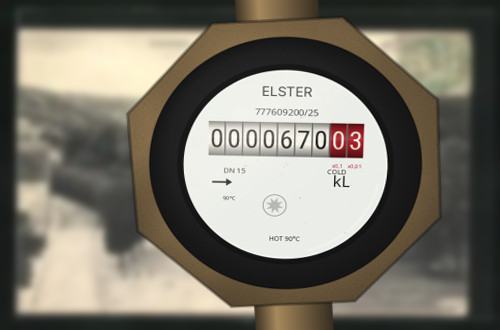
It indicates 670.03 kL
